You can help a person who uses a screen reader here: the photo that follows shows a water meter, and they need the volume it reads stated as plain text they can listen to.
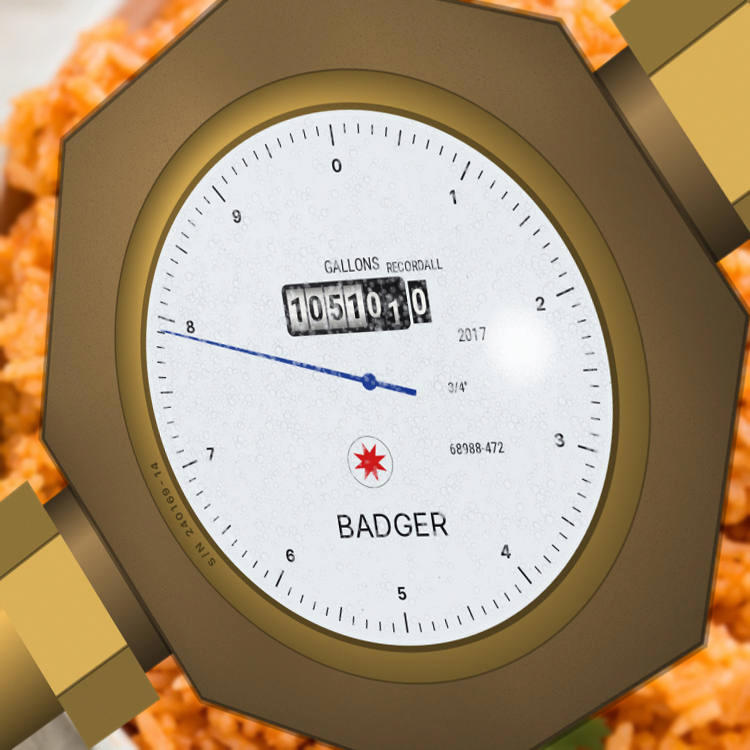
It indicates 1051007.9 gal
